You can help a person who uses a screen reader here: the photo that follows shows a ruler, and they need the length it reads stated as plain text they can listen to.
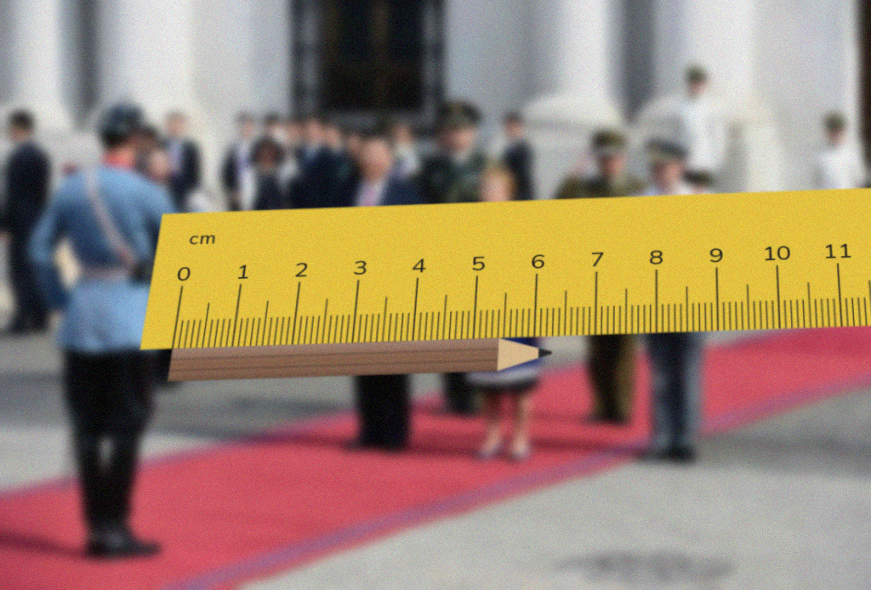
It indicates 6.3 cm
